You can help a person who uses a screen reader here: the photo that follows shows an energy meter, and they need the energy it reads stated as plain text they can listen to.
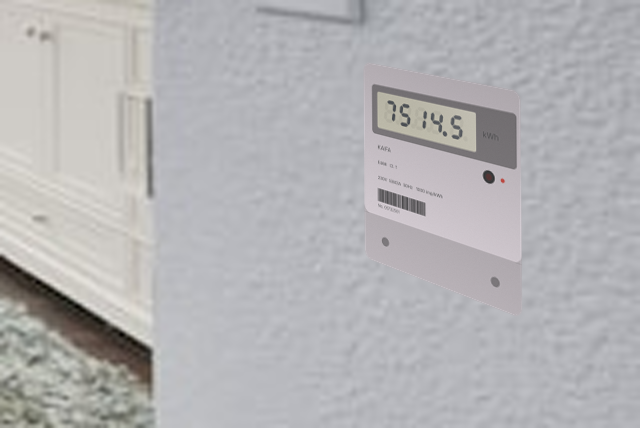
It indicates 7514.5 kWh
